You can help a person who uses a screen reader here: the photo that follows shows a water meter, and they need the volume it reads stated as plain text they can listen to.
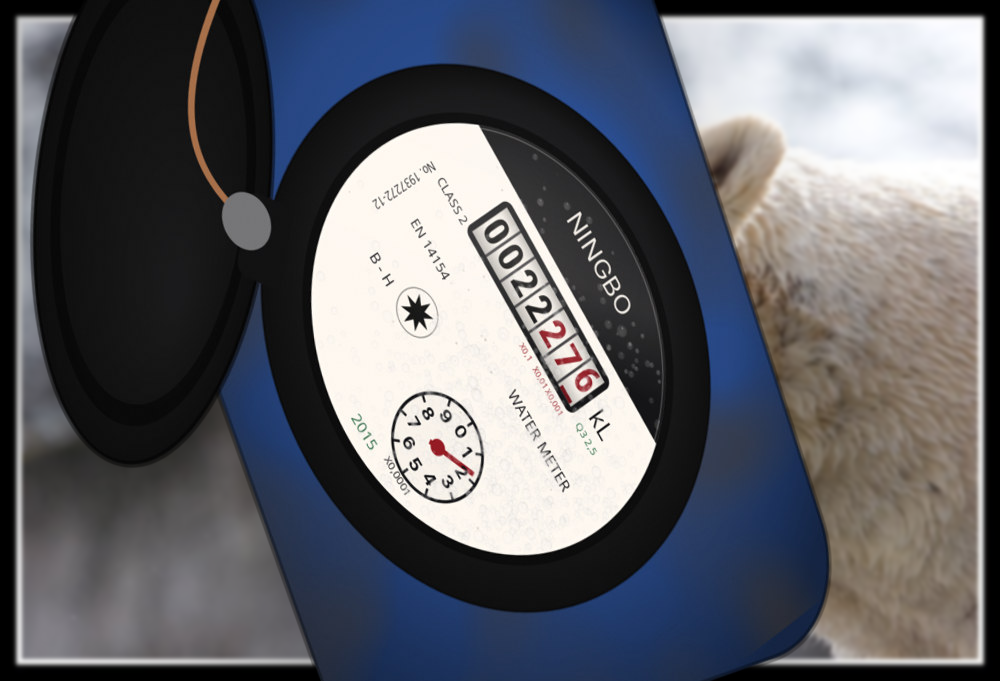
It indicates 22.2761 kL
